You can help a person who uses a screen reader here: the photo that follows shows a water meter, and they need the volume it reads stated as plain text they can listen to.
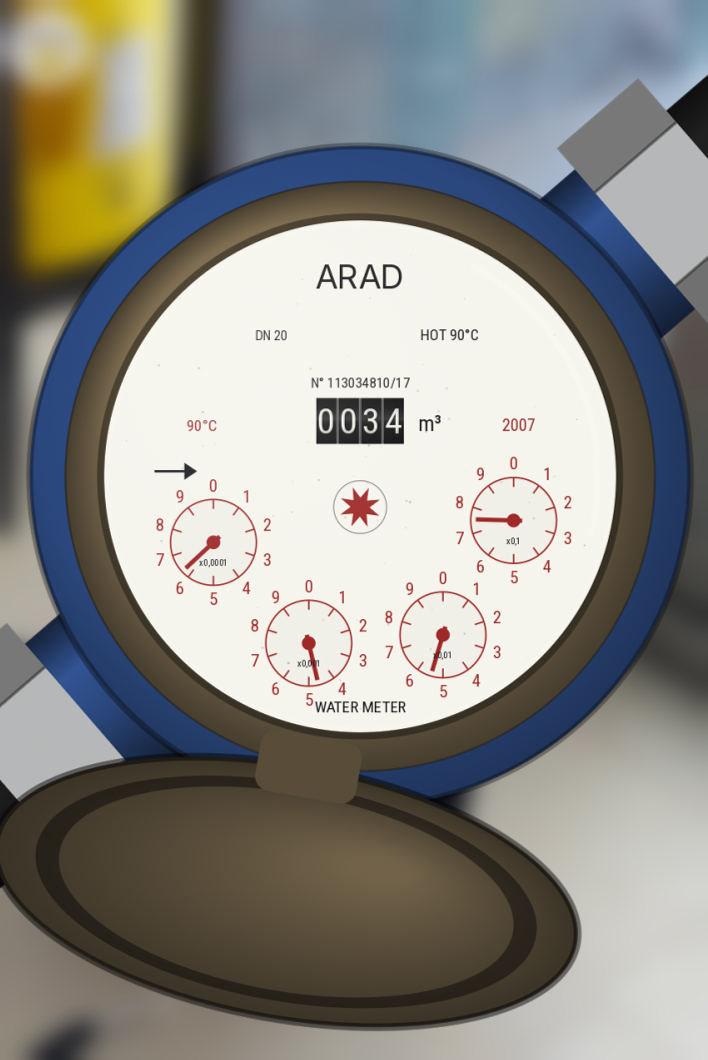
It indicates 34.7546 m³
